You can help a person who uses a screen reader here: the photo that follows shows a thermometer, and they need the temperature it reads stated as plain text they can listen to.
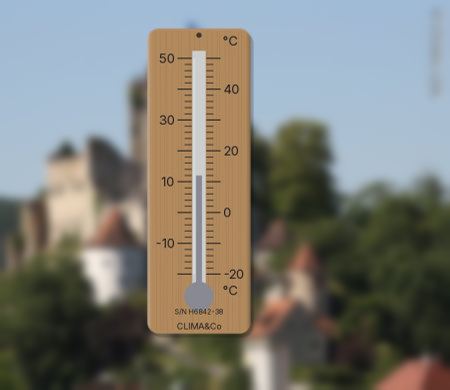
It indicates 12 °C
